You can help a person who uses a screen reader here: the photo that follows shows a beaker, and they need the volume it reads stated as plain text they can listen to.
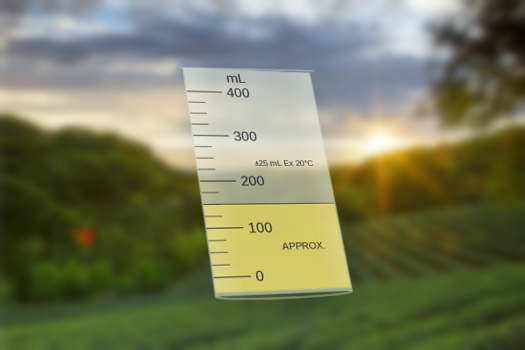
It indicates 150 mL
